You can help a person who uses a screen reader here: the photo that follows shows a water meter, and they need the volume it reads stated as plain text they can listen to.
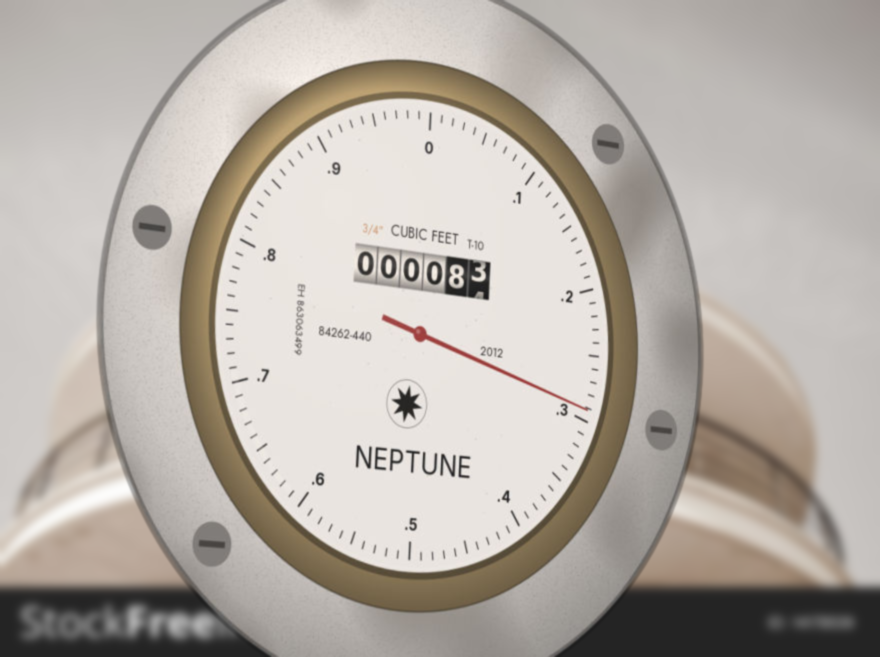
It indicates 83.29 ft³
